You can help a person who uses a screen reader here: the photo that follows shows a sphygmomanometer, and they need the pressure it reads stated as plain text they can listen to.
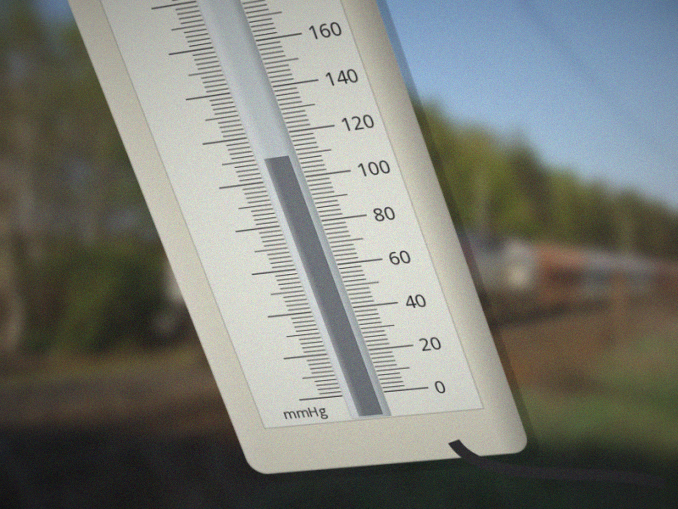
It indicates 110 mmHg
